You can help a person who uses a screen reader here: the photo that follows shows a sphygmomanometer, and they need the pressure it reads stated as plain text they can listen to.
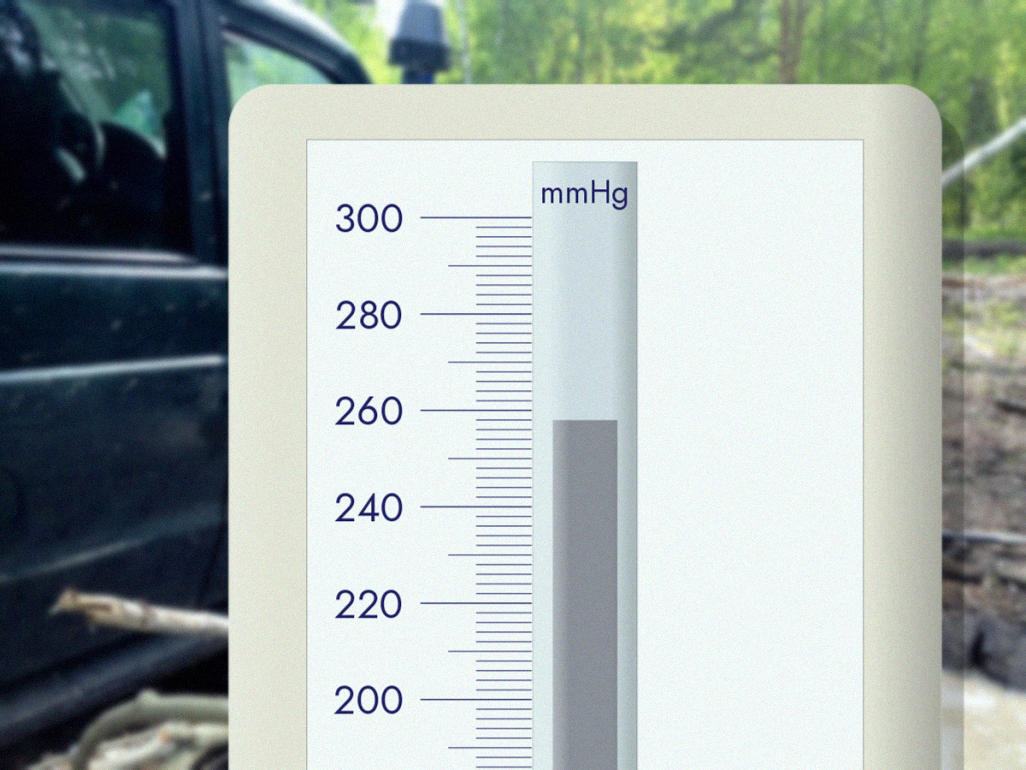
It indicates 258 mmHg
